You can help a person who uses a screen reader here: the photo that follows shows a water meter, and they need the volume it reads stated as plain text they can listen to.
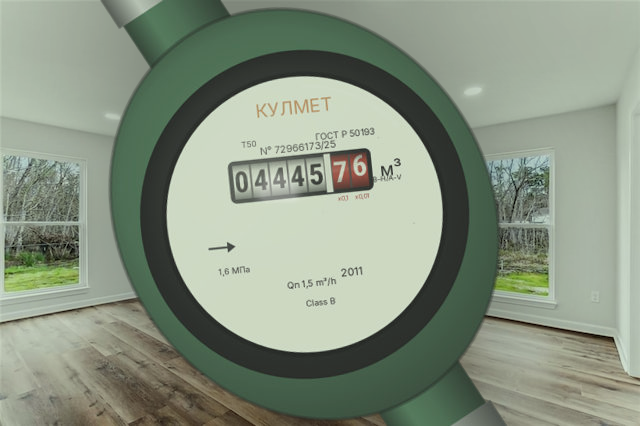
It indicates 4445.76 m³
